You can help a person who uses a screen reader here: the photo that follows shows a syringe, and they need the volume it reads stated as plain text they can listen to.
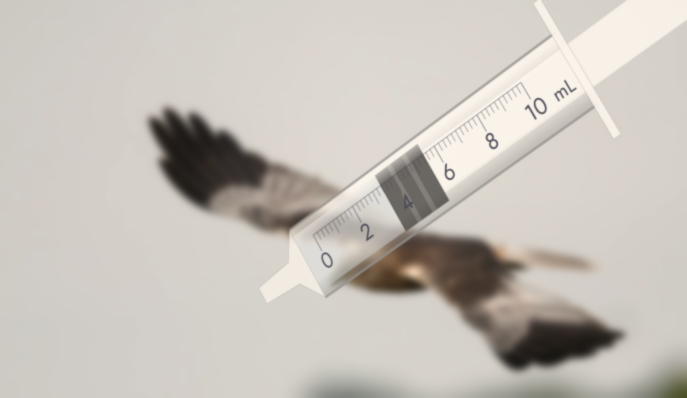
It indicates 3.4 mL
